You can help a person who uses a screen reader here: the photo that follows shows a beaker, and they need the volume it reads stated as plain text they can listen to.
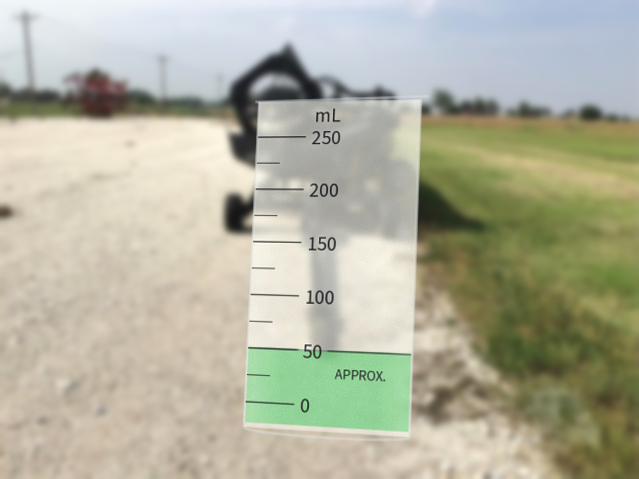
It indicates 50 mL
